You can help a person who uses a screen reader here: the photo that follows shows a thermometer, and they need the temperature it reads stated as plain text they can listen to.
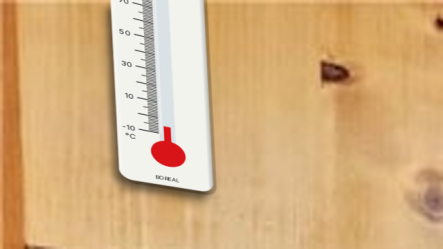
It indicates -5 °C
